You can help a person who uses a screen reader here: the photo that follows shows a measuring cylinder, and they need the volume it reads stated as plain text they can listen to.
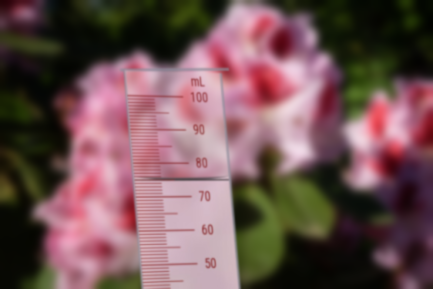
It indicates 75 mL
